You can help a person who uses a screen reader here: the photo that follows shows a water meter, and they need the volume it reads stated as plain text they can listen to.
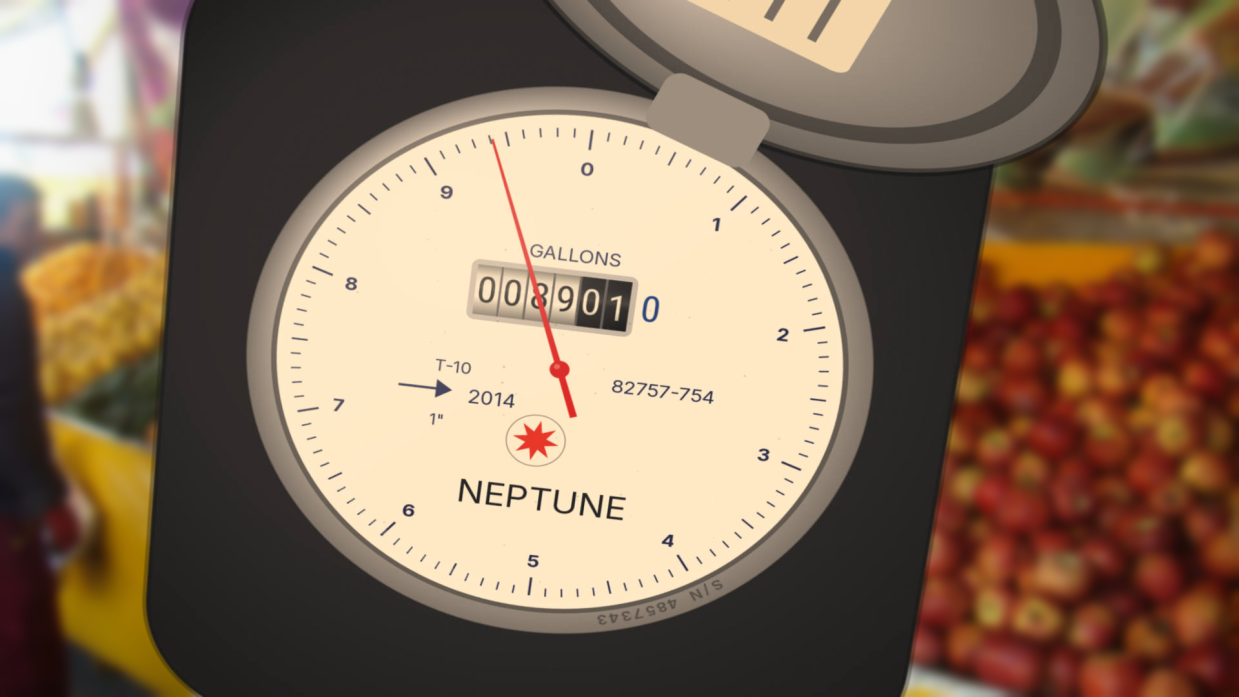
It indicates 89009.4 gal
